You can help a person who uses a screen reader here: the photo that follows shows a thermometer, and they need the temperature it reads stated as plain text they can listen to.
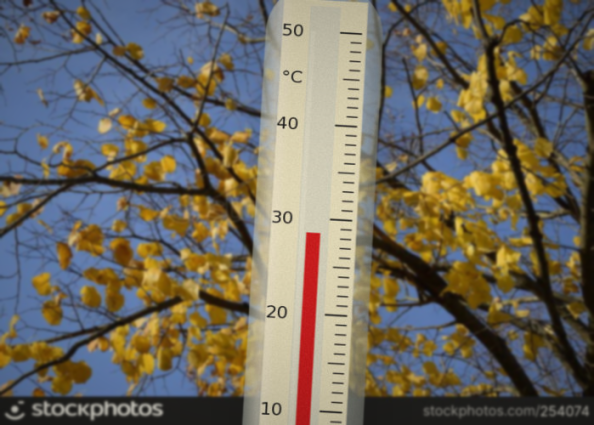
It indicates 28.5 °C
